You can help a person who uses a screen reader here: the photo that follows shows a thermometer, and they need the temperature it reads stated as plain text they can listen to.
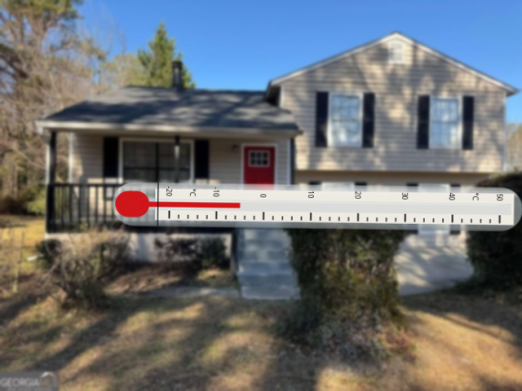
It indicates -5 °C
